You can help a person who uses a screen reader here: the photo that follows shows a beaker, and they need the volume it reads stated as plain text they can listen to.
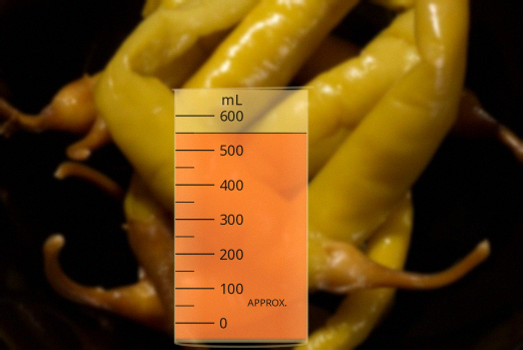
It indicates 550 mL
